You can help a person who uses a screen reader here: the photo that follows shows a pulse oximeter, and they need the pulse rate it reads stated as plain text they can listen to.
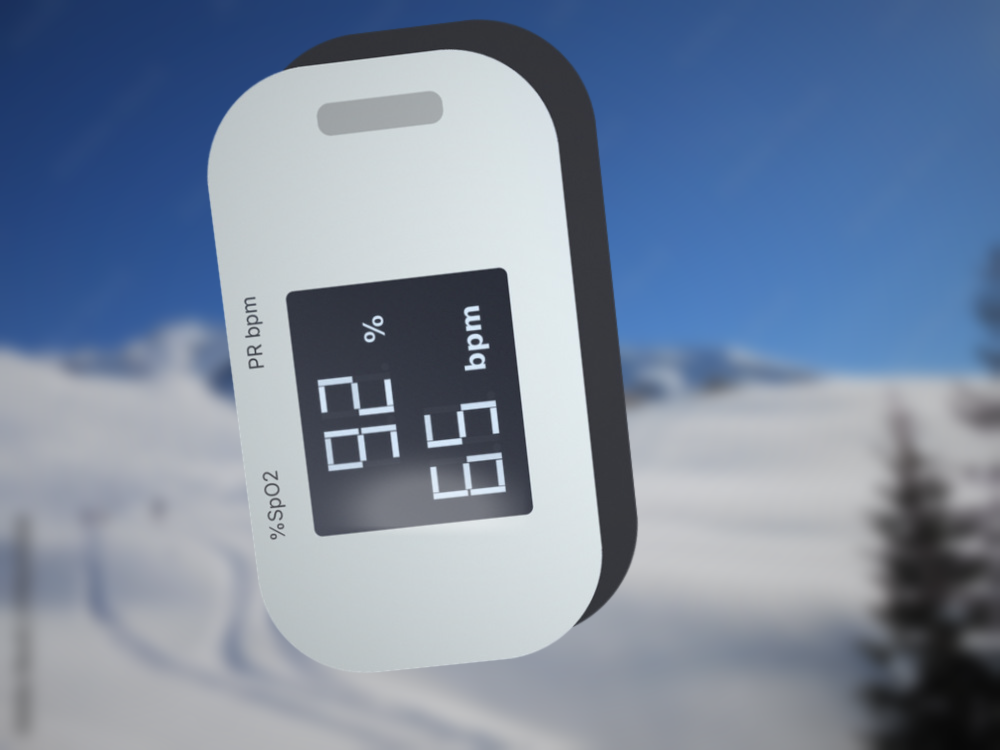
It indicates 65 bpm
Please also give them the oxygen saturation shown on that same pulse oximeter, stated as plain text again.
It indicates 92 %
